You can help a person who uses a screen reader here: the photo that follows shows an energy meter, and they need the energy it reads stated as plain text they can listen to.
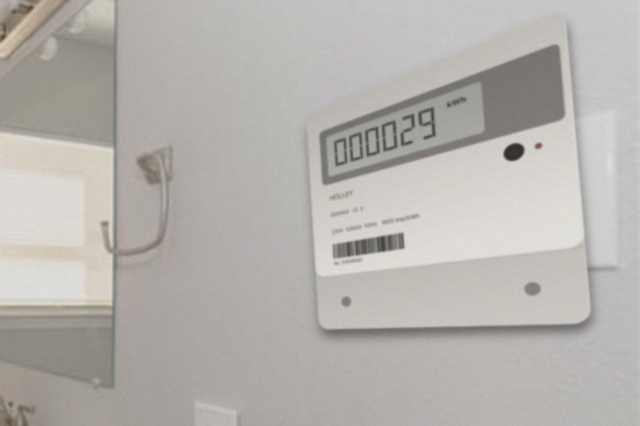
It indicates 29 kWh
